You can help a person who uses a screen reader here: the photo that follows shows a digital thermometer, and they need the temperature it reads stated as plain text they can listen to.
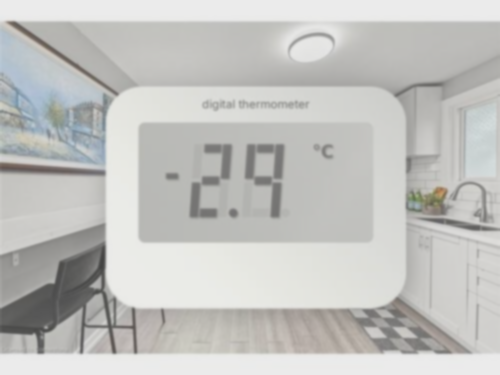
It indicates -2.9 °C
